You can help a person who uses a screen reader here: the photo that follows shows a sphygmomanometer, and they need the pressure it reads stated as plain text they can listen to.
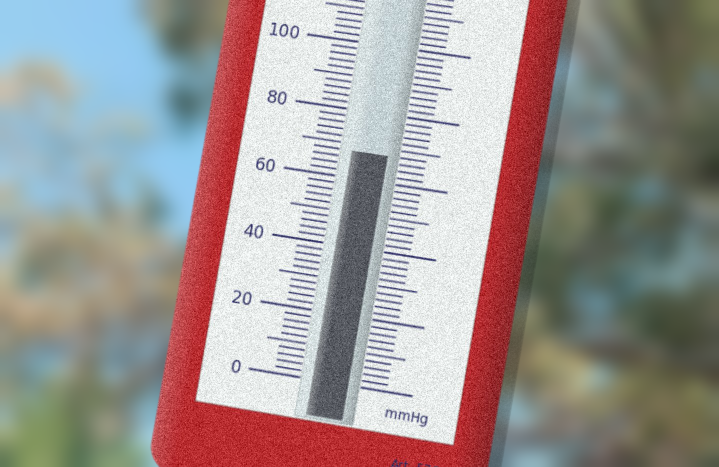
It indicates 68 mmHg
